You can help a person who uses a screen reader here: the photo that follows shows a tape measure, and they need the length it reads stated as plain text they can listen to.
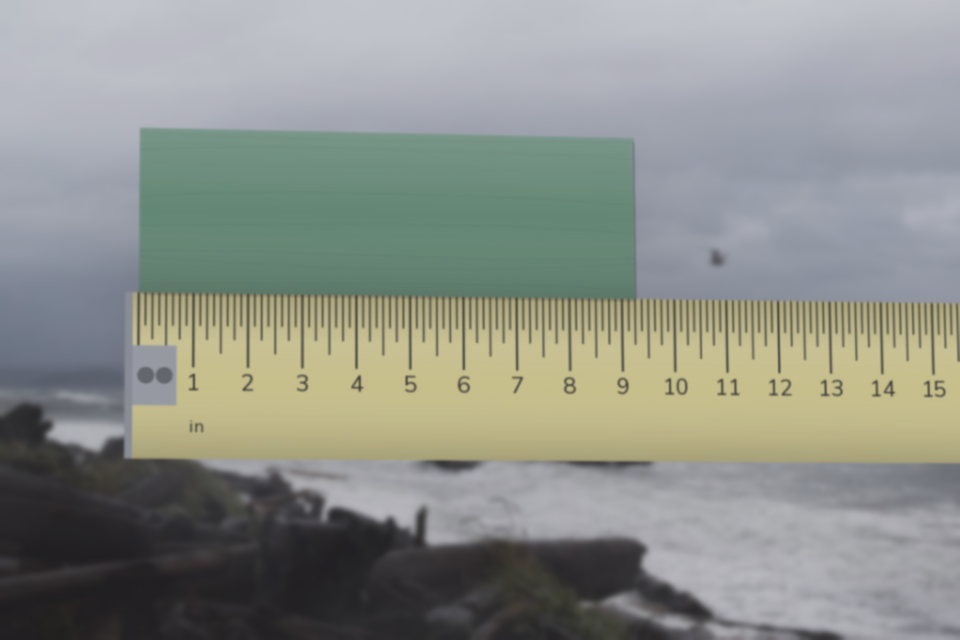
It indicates 9.25 in
